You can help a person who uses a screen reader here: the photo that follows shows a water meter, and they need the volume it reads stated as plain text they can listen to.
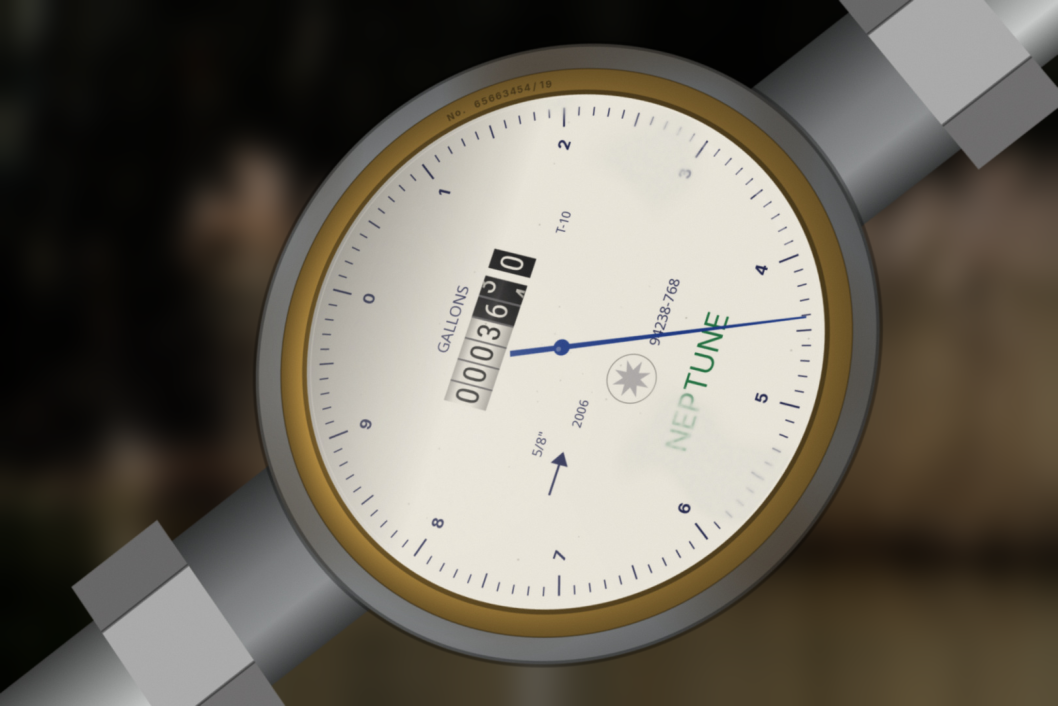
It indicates 3634.4 gal
